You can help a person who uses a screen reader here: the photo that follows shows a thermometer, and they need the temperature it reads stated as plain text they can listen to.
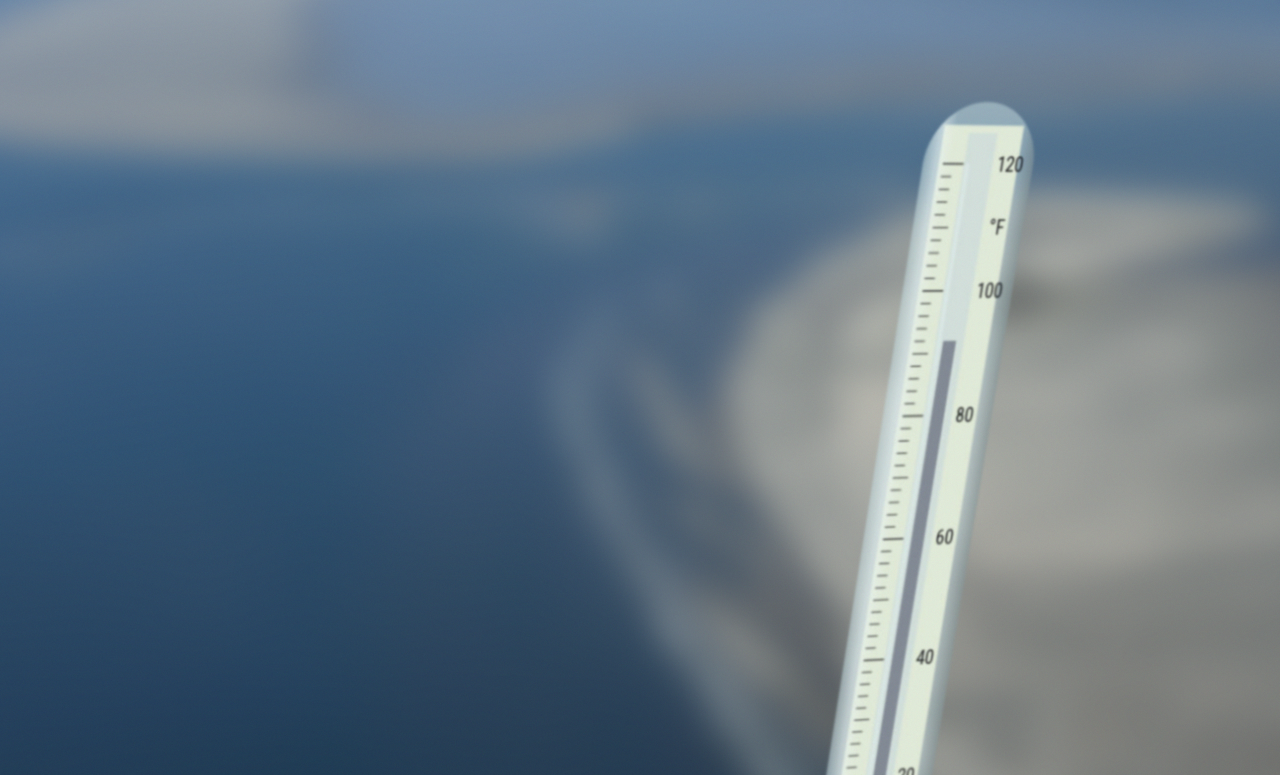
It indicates 92 °F
